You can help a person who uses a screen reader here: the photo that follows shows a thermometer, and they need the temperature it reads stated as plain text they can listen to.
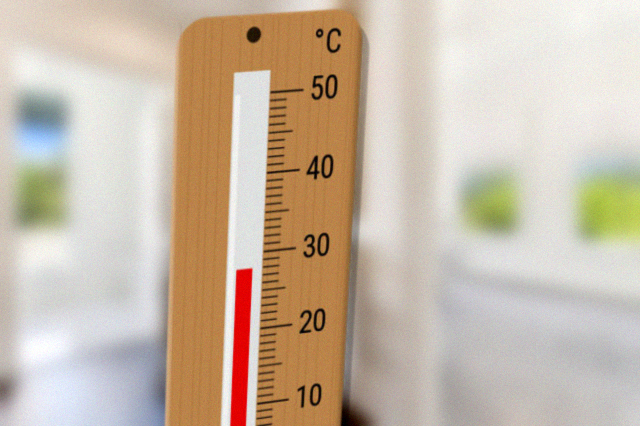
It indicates 28 °C
